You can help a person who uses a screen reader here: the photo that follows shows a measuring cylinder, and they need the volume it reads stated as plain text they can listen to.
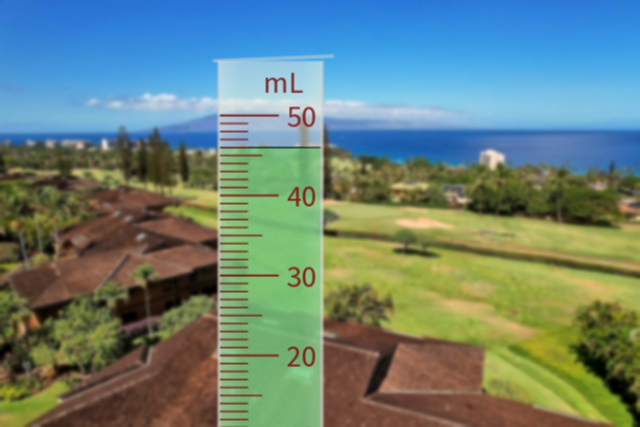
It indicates 46 mL
